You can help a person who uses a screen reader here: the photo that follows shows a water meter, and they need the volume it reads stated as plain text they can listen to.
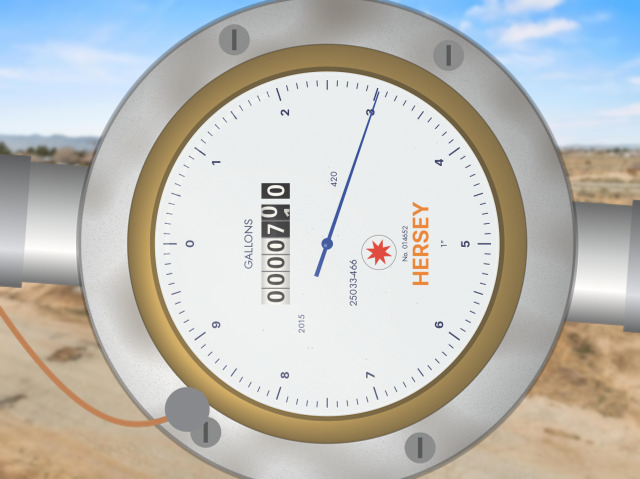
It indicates 703.0 gal
